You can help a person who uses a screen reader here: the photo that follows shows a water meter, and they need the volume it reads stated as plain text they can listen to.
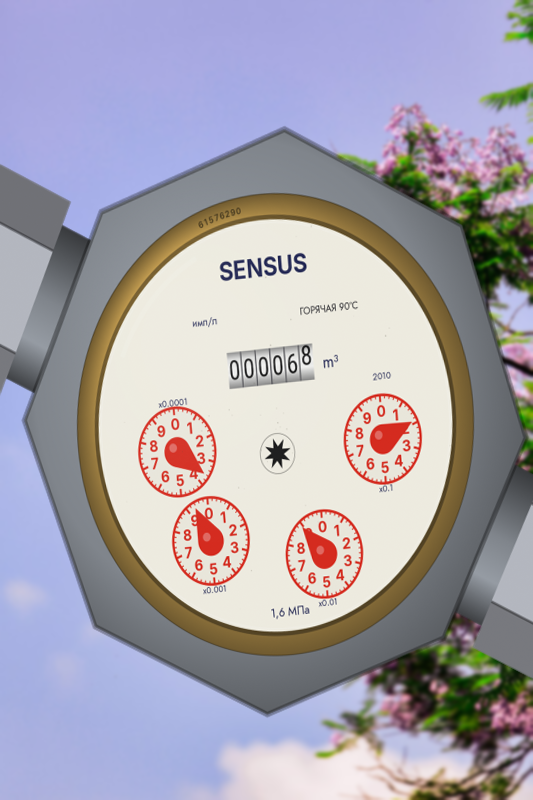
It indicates 68.1893 m³
